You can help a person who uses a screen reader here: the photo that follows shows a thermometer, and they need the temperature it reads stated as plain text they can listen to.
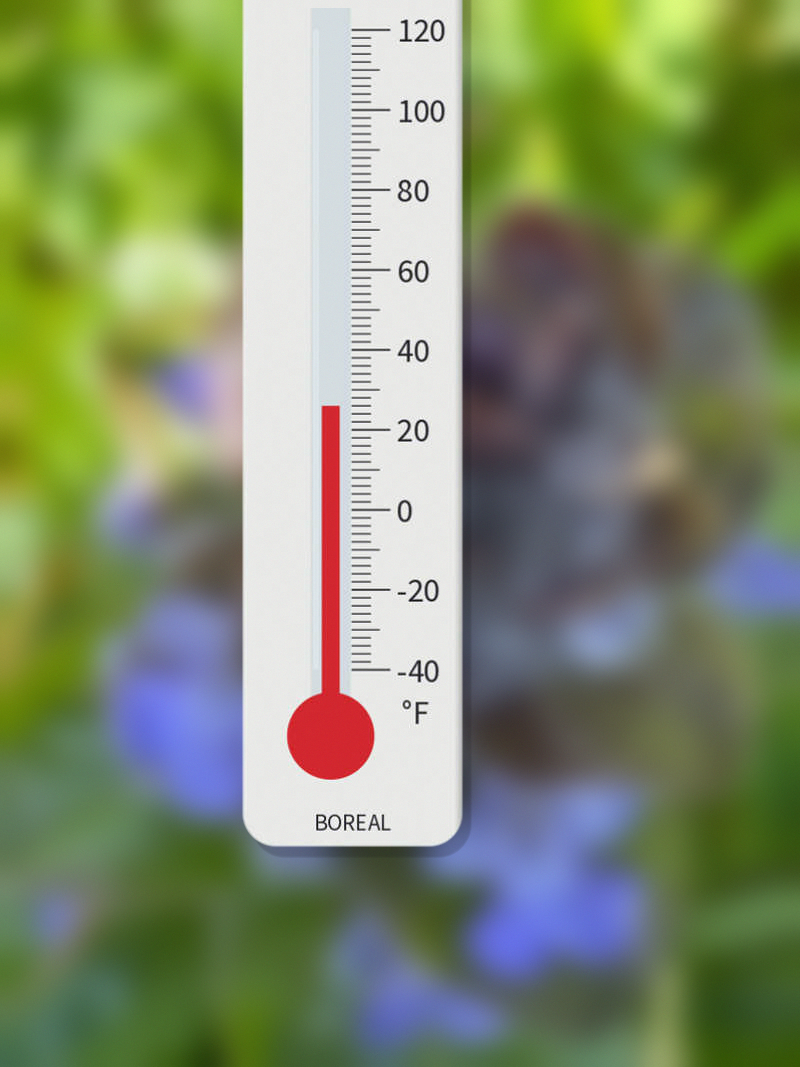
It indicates 26 °F
